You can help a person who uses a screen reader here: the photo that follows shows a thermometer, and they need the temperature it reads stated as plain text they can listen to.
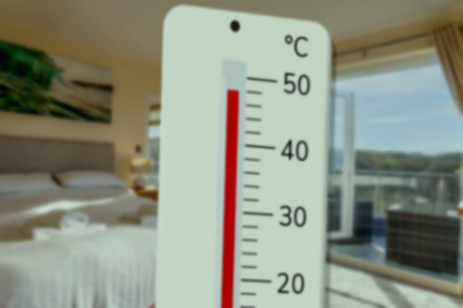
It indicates 48 °C
